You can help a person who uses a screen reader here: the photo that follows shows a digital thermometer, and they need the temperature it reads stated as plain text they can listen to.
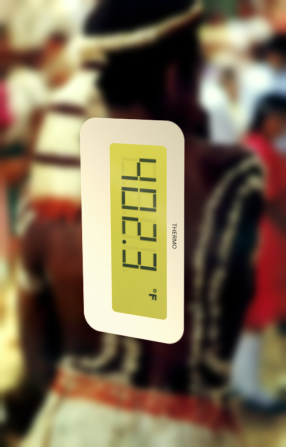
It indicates 402.3 °F
